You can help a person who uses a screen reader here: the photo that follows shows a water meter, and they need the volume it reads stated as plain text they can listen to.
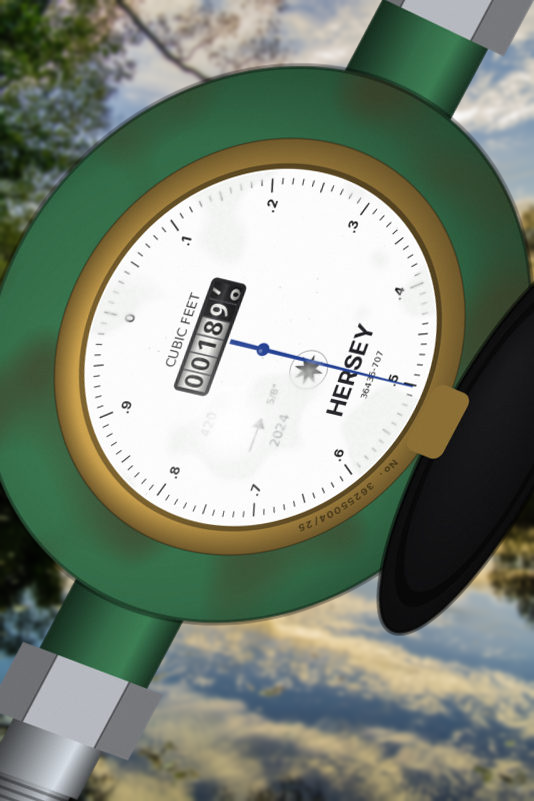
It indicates 1897.50 ft³
